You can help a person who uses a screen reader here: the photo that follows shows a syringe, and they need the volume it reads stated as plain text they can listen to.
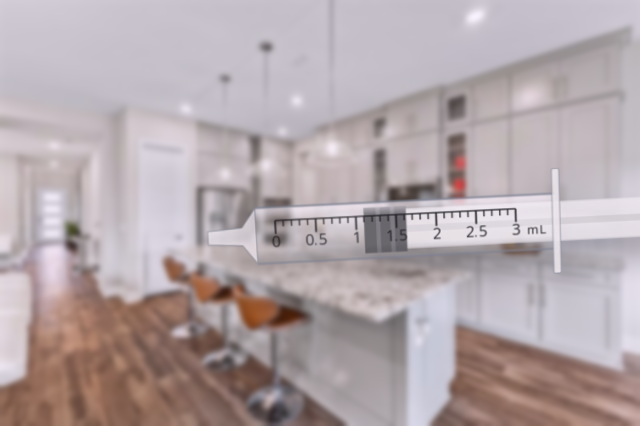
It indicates 1.1 mL
